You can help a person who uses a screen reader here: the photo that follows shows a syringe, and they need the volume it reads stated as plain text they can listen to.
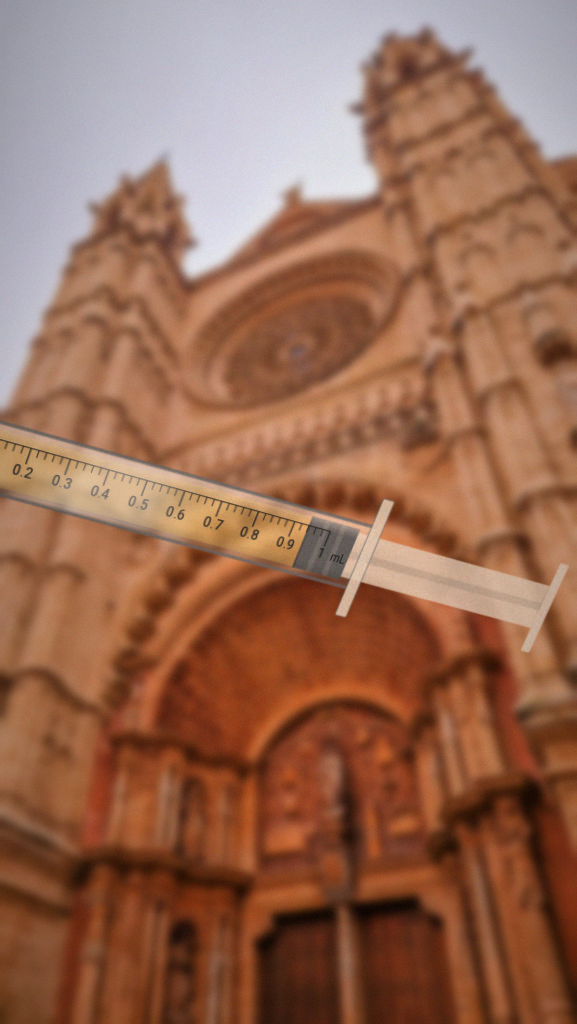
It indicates 0.94 mL
